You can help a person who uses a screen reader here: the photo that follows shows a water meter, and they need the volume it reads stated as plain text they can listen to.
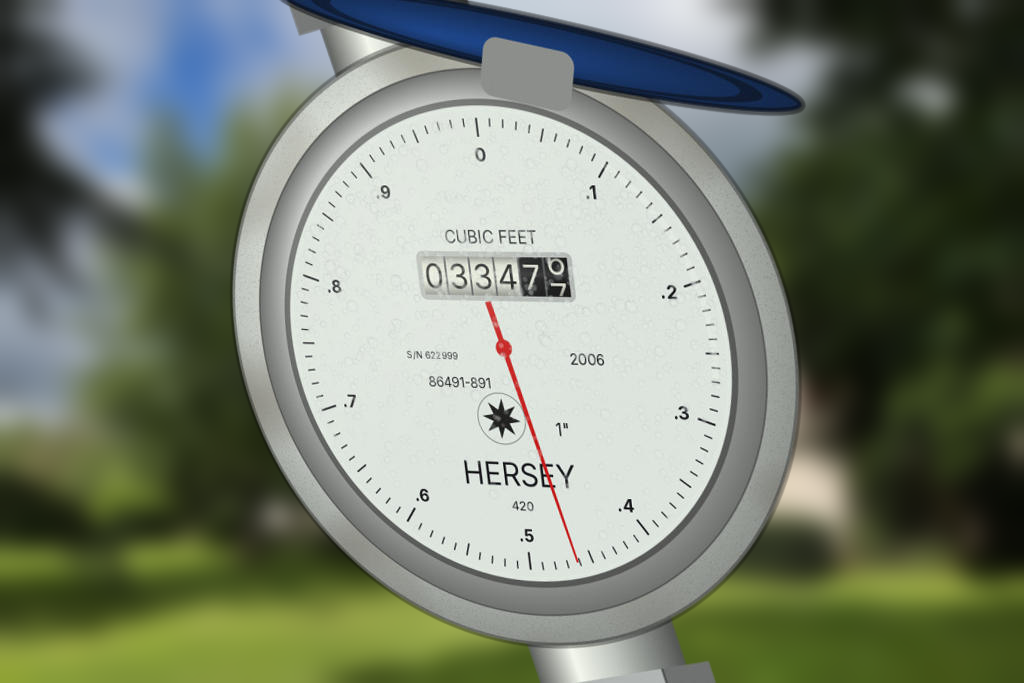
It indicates 33476.46 ft³
